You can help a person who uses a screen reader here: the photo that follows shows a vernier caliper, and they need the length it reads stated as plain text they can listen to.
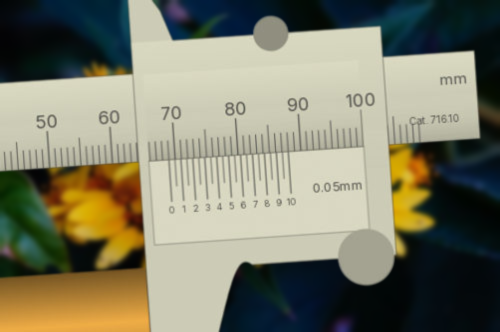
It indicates 69.0 mm
